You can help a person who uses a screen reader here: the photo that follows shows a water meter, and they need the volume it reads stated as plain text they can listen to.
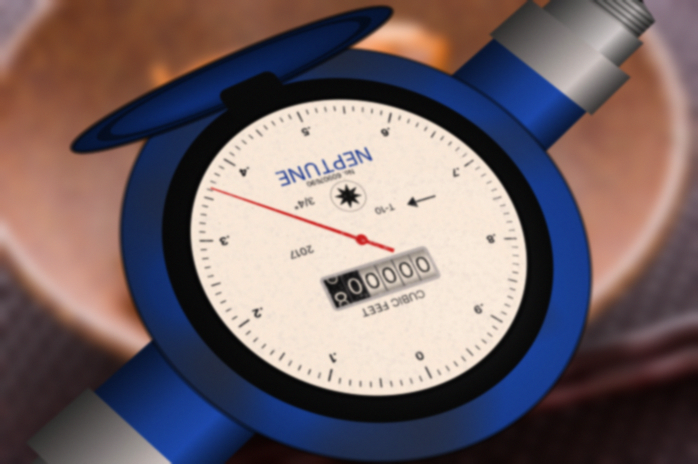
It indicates 8.36 ft³
